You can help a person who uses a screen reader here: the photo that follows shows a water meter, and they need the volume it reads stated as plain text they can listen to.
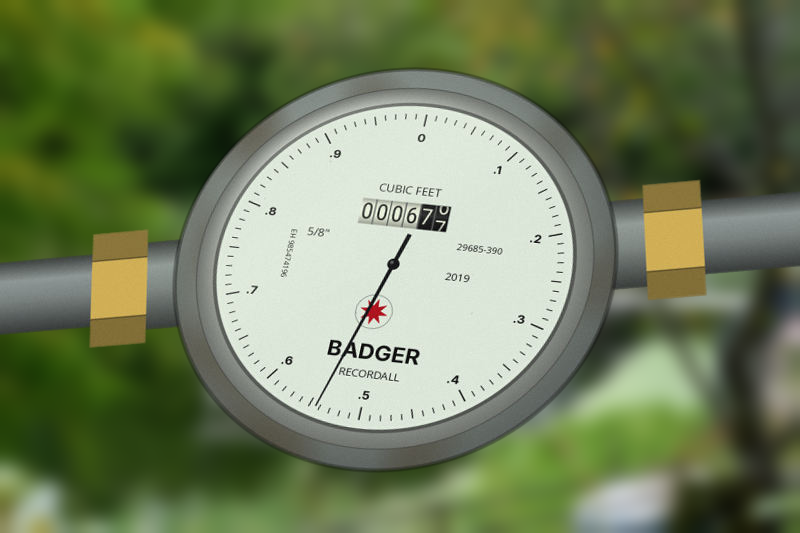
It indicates 676.54 ft³
